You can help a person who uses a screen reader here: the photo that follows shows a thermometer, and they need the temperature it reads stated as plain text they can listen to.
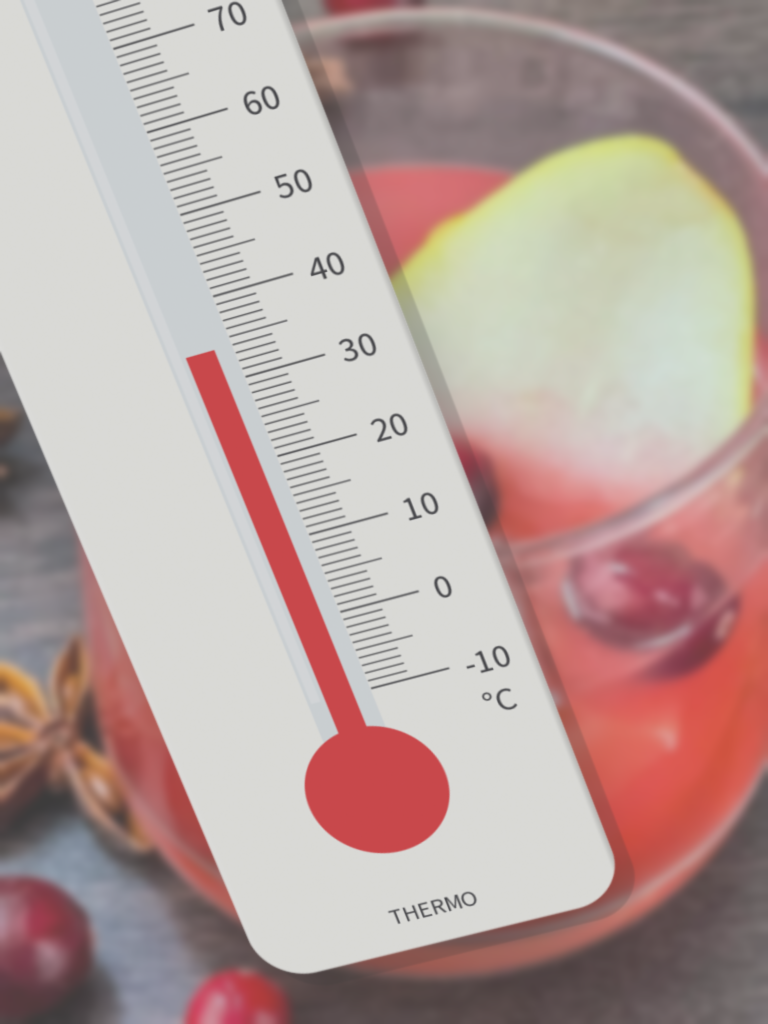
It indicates 34 °C
